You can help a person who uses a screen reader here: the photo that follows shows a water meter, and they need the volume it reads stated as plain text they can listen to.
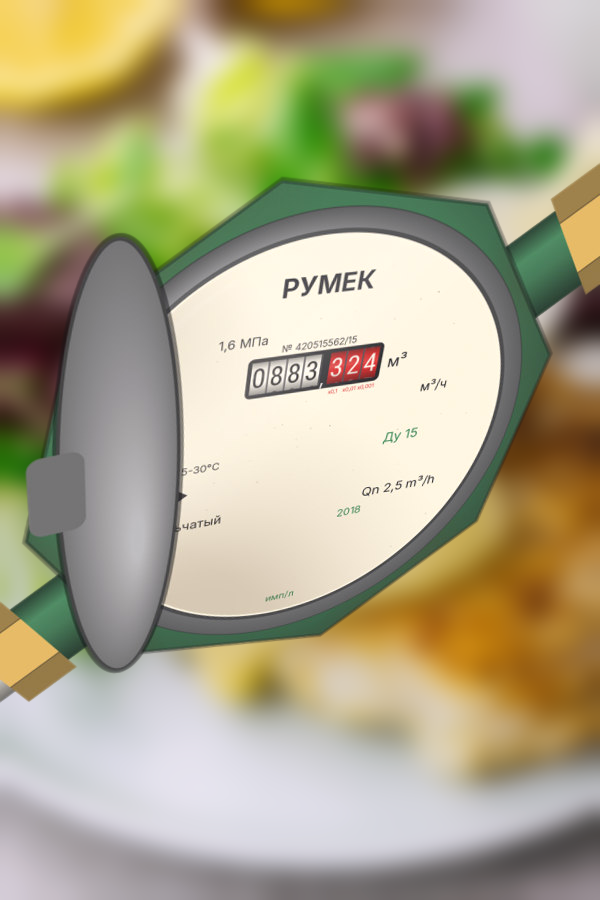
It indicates 883.324 m³
